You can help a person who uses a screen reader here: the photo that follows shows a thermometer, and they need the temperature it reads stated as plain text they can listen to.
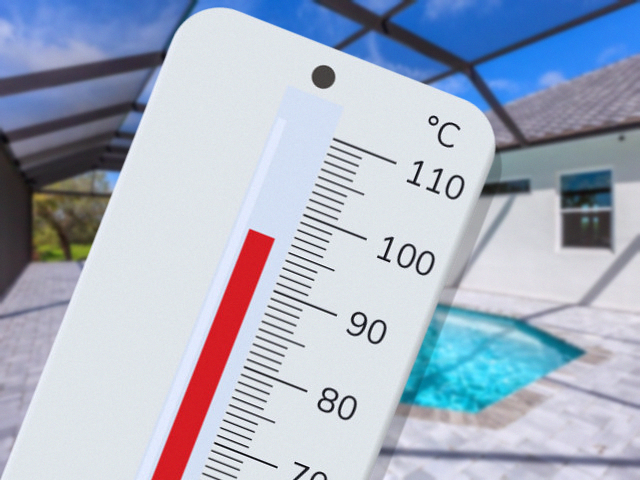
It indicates 96 °C
